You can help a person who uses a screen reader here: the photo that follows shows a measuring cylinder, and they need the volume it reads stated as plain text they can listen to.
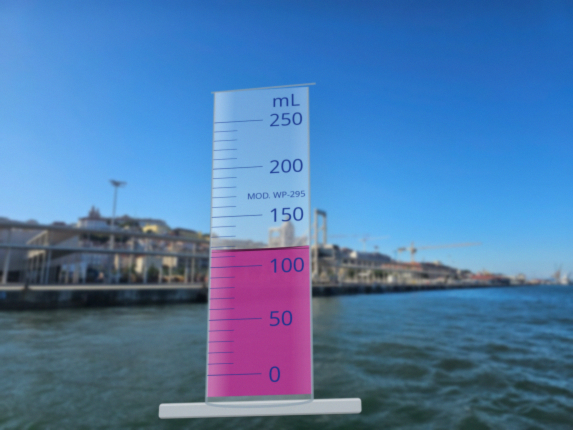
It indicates 115 mL
